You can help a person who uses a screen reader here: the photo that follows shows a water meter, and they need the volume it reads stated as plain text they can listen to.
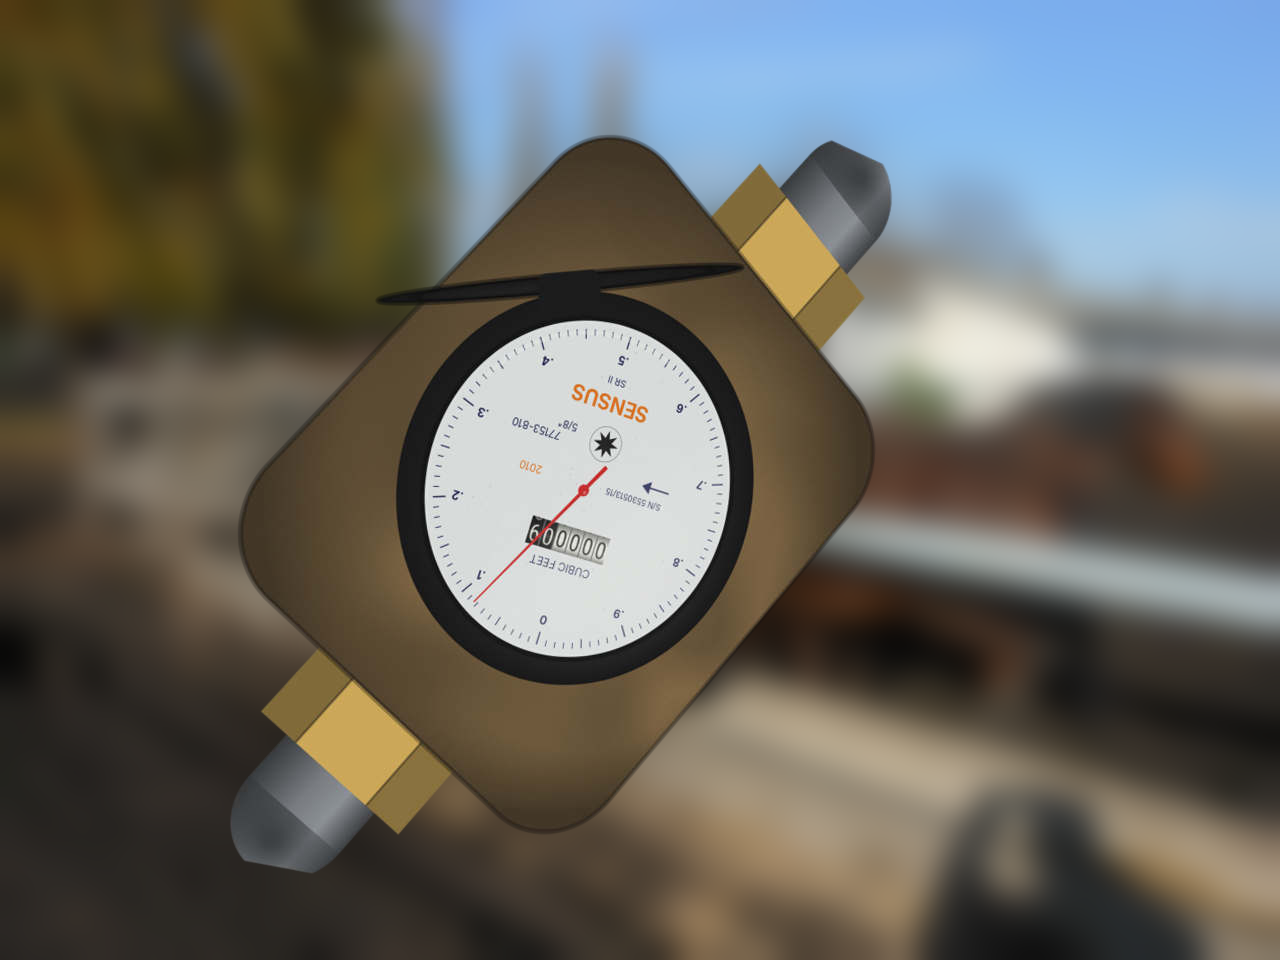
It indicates 9.08 ft³
